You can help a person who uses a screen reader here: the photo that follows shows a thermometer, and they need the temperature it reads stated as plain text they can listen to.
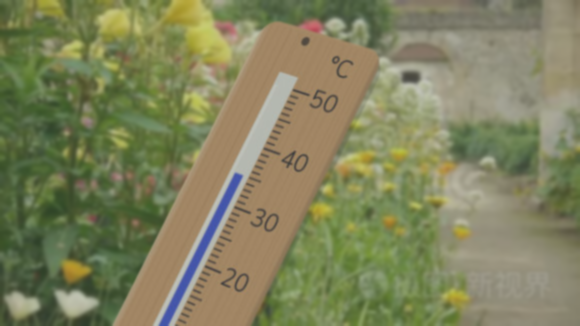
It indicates 35 °C
